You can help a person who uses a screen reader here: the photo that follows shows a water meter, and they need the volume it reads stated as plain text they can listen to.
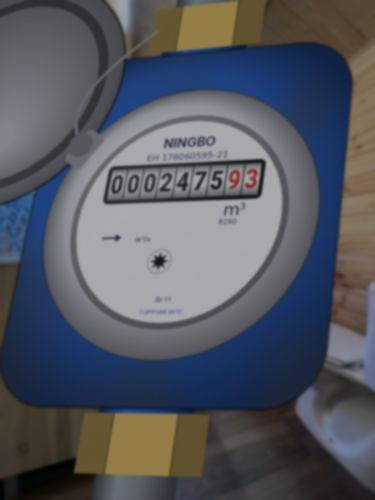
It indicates 2475.93 m³
